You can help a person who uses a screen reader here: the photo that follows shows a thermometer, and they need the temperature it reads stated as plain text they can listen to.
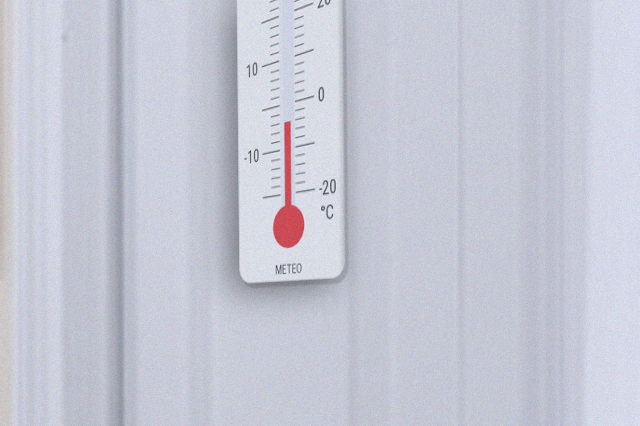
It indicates -4 °C
